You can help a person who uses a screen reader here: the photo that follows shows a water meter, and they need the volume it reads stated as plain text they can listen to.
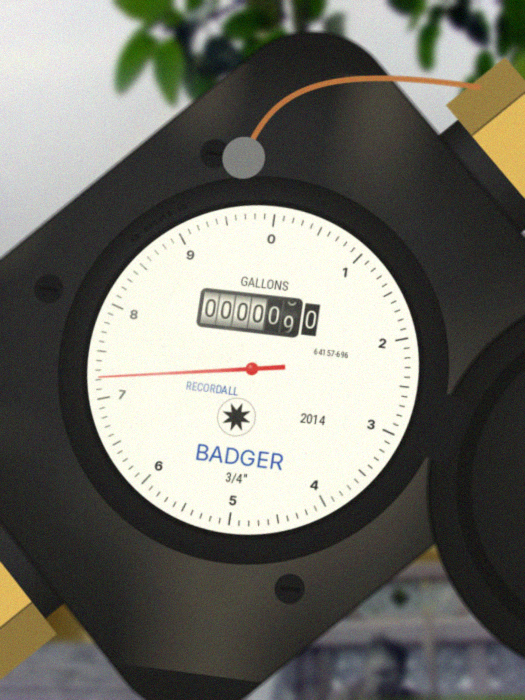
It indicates 87.2 gal
